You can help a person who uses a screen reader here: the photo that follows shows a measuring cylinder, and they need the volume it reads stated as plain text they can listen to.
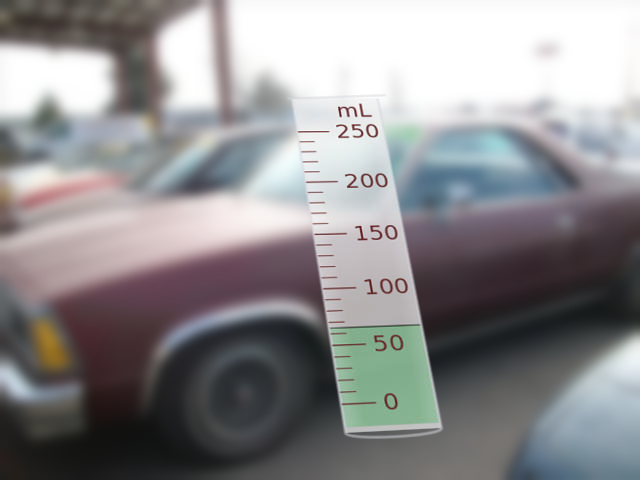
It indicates 65 mL
